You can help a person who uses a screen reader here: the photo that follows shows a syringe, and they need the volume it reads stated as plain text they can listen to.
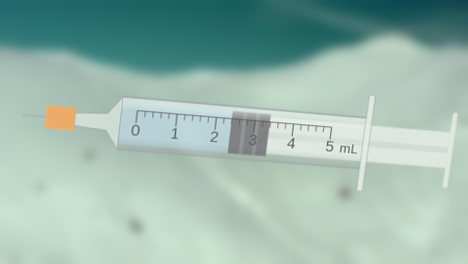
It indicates 2.4 mL
